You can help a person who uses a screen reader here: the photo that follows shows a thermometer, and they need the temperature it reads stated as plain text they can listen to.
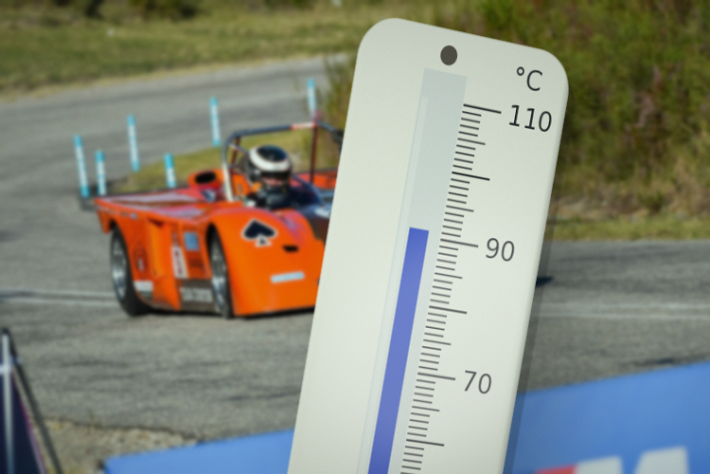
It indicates 91 °C
